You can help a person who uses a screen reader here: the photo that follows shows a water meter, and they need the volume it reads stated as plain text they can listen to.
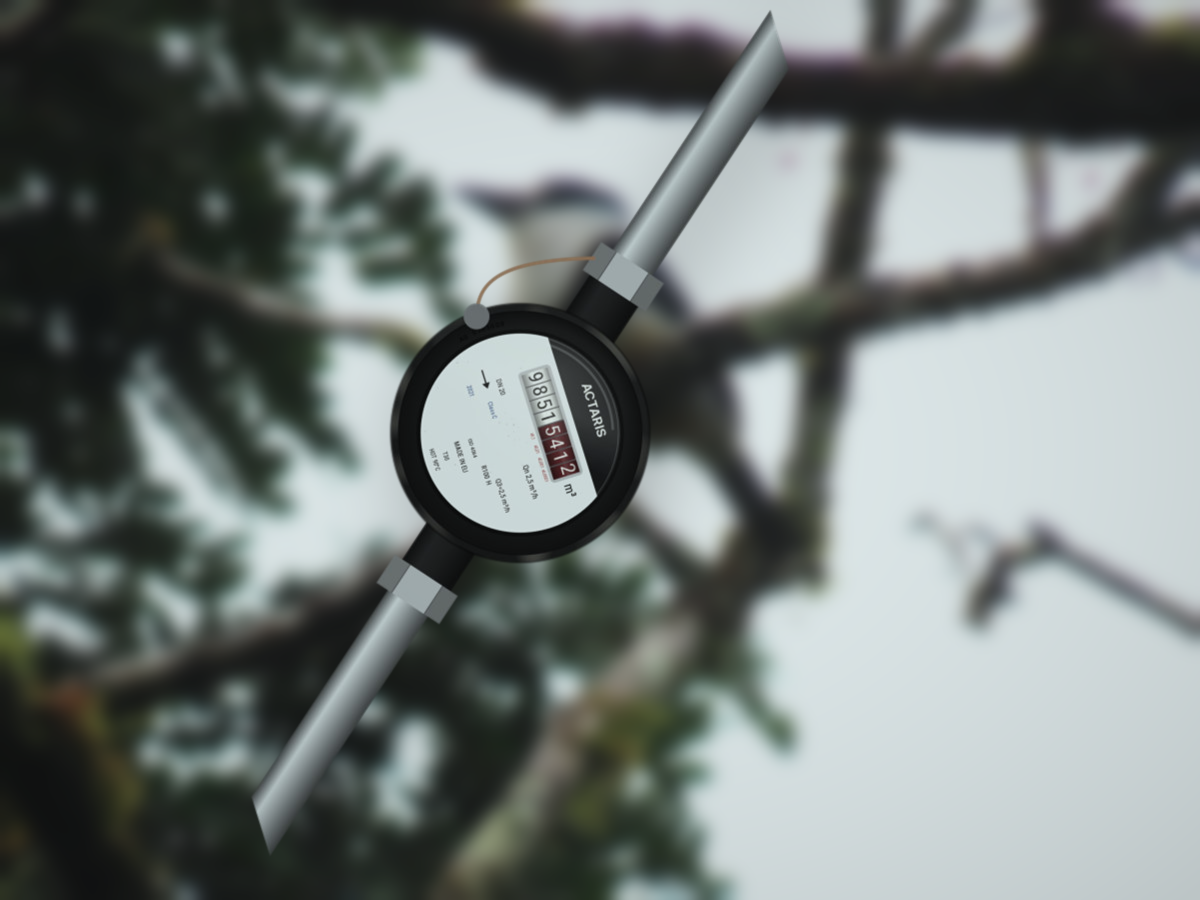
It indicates 9851.5412 m³
